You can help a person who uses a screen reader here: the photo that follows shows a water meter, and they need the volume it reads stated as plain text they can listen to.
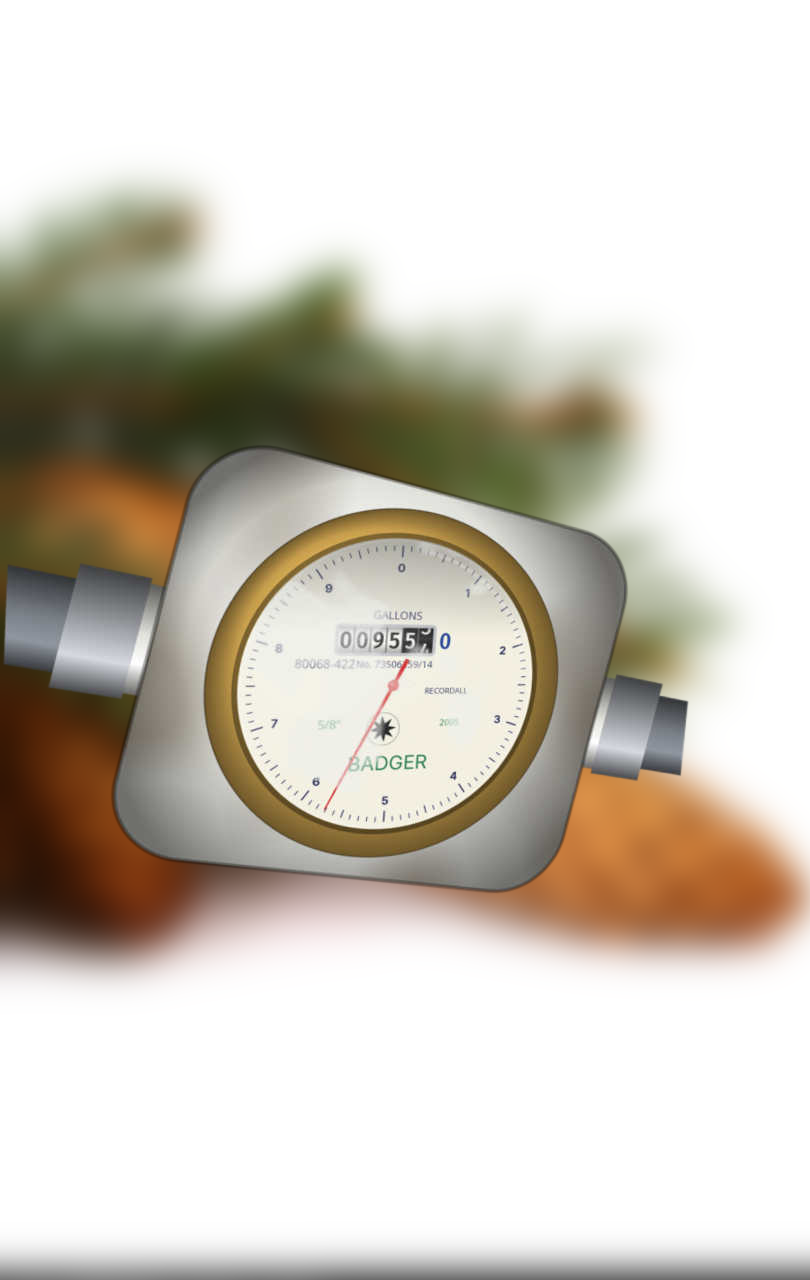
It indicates 95535.7 gal
